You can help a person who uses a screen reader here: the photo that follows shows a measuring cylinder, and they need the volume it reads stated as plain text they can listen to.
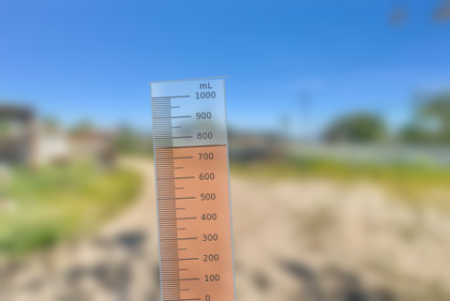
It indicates 750 mL
